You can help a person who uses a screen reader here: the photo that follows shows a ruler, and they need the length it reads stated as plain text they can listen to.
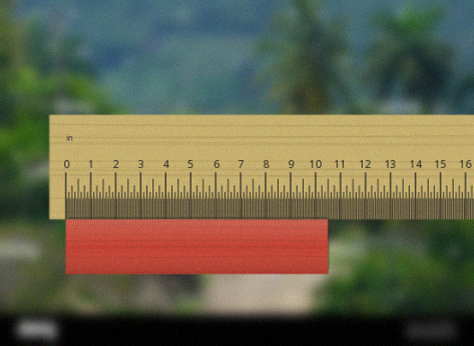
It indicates 10.5 in
